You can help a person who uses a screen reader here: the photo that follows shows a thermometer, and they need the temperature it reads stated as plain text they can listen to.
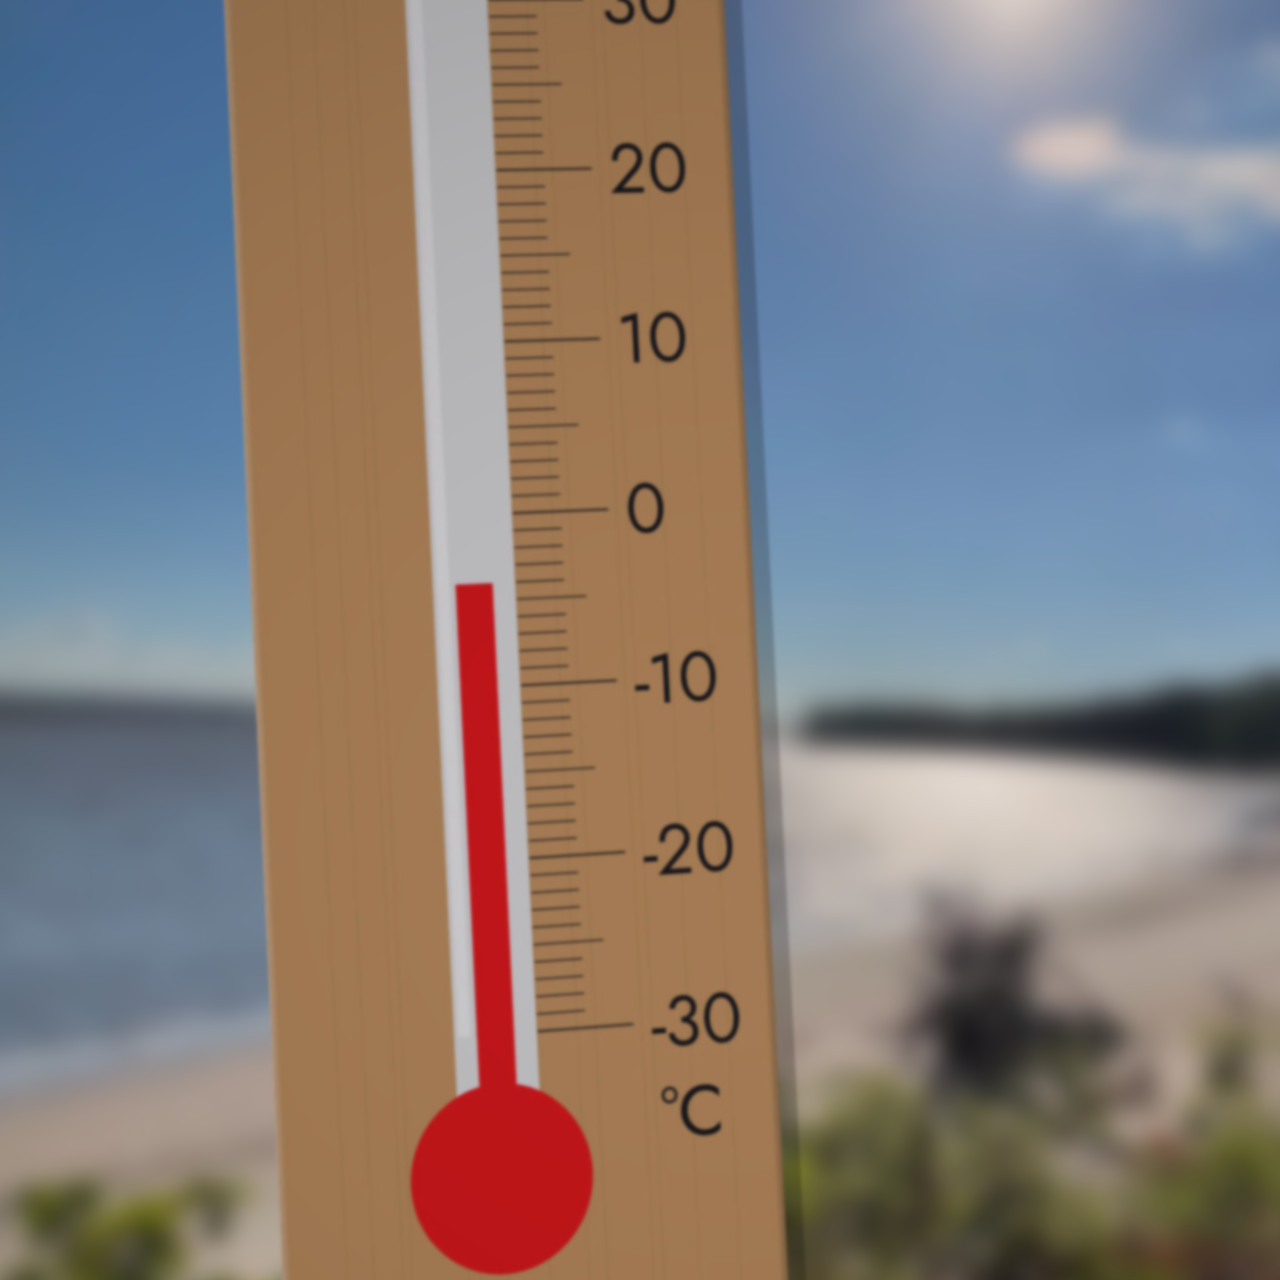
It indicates -4 °C
